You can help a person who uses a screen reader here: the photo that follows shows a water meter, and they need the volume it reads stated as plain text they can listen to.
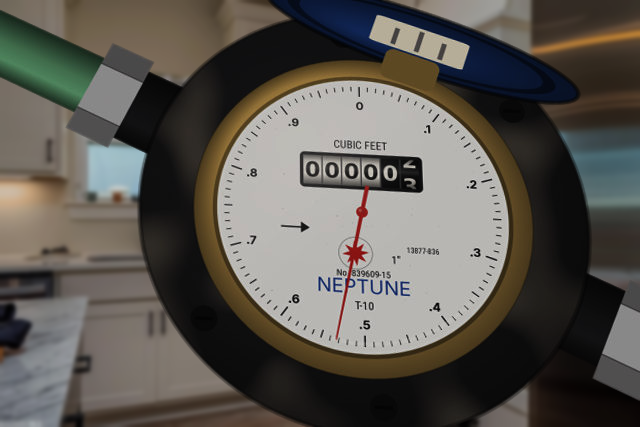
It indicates 2.53 ft³
